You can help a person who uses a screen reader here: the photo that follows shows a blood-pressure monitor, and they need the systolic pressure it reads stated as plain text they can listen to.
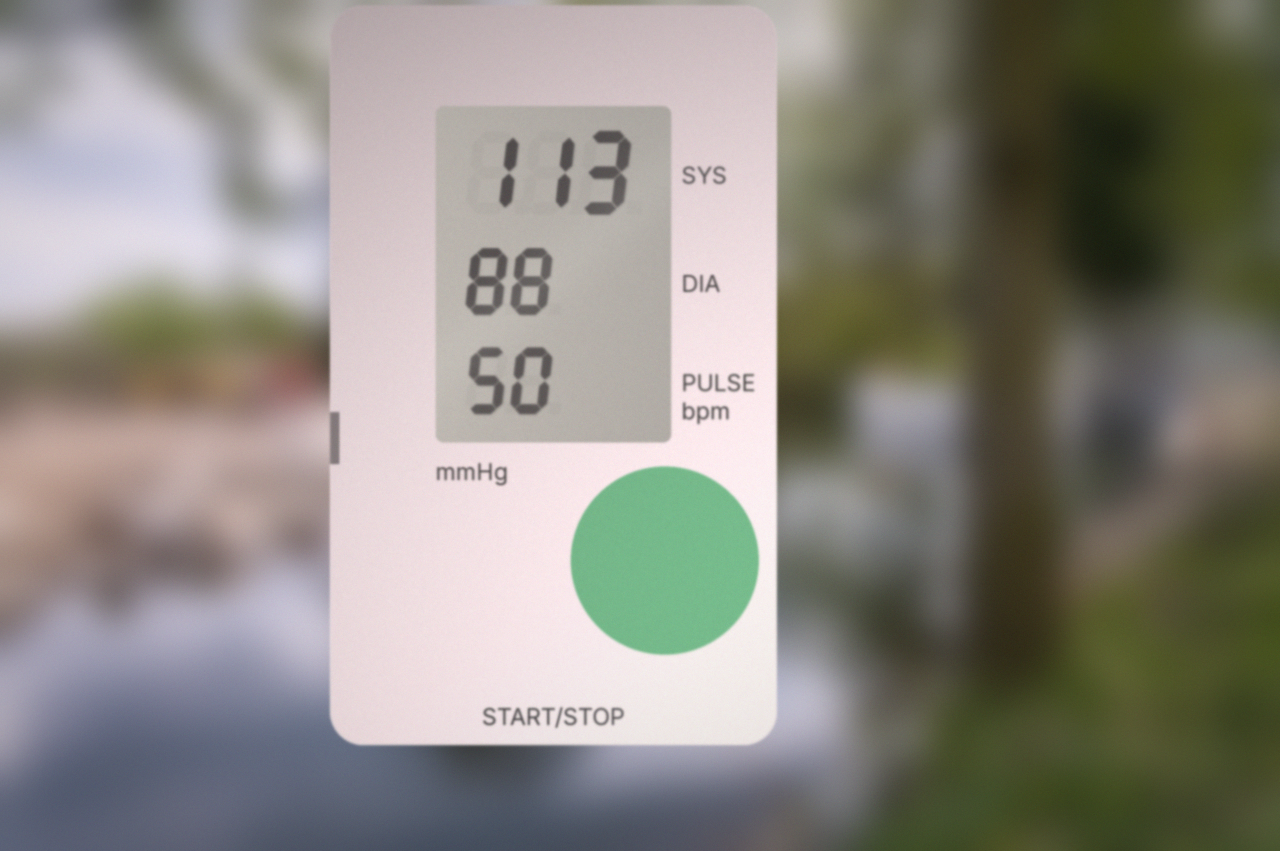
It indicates 113 mmHg
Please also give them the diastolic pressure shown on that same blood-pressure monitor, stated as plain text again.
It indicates 88 mmHg
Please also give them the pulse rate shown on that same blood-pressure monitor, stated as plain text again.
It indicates 50 bpm
